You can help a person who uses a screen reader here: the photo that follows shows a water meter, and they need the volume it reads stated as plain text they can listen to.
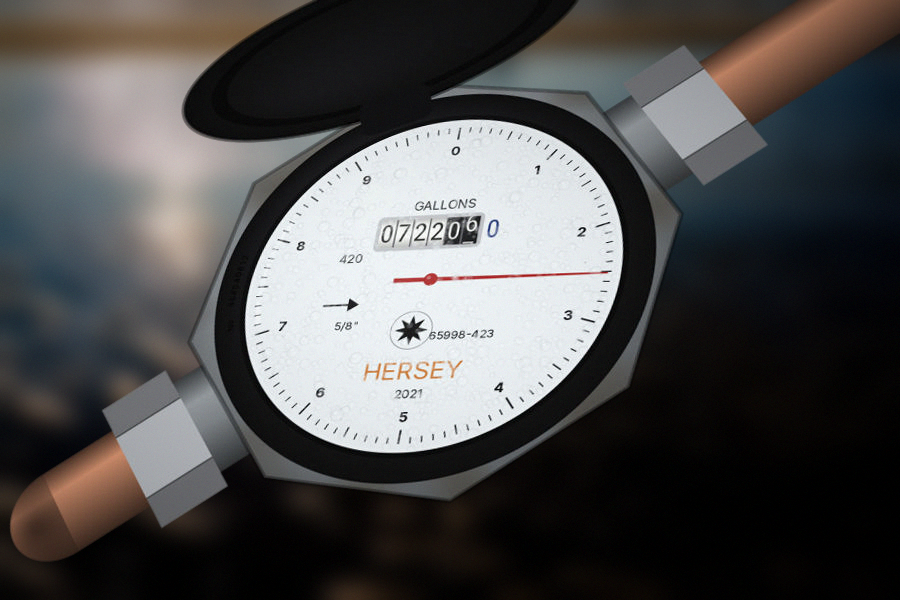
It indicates 722062.5 gal
